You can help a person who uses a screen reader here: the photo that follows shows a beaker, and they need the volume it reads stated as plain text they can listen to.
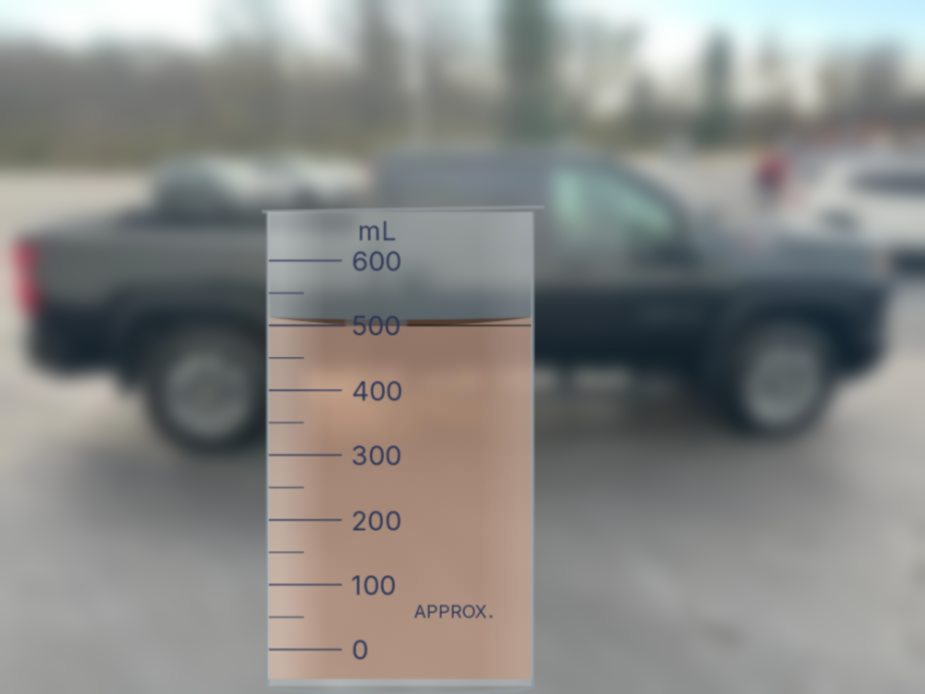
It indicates 500 mL
